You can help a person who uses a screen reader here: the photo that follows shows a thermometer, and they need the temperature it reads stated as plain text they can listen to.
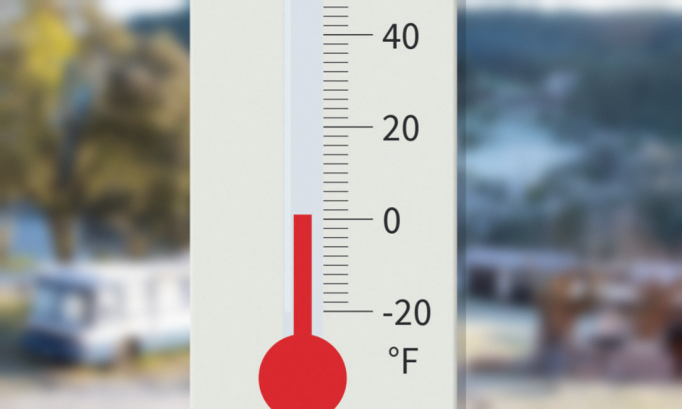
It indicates 1 °F
